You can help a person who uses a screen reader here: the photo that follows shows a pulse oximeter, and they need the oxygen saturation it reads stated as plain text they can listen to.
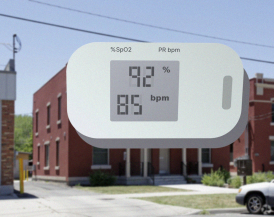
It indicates 92 %
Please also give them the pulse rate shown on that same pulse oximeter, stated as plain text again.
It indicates 85 bpm
